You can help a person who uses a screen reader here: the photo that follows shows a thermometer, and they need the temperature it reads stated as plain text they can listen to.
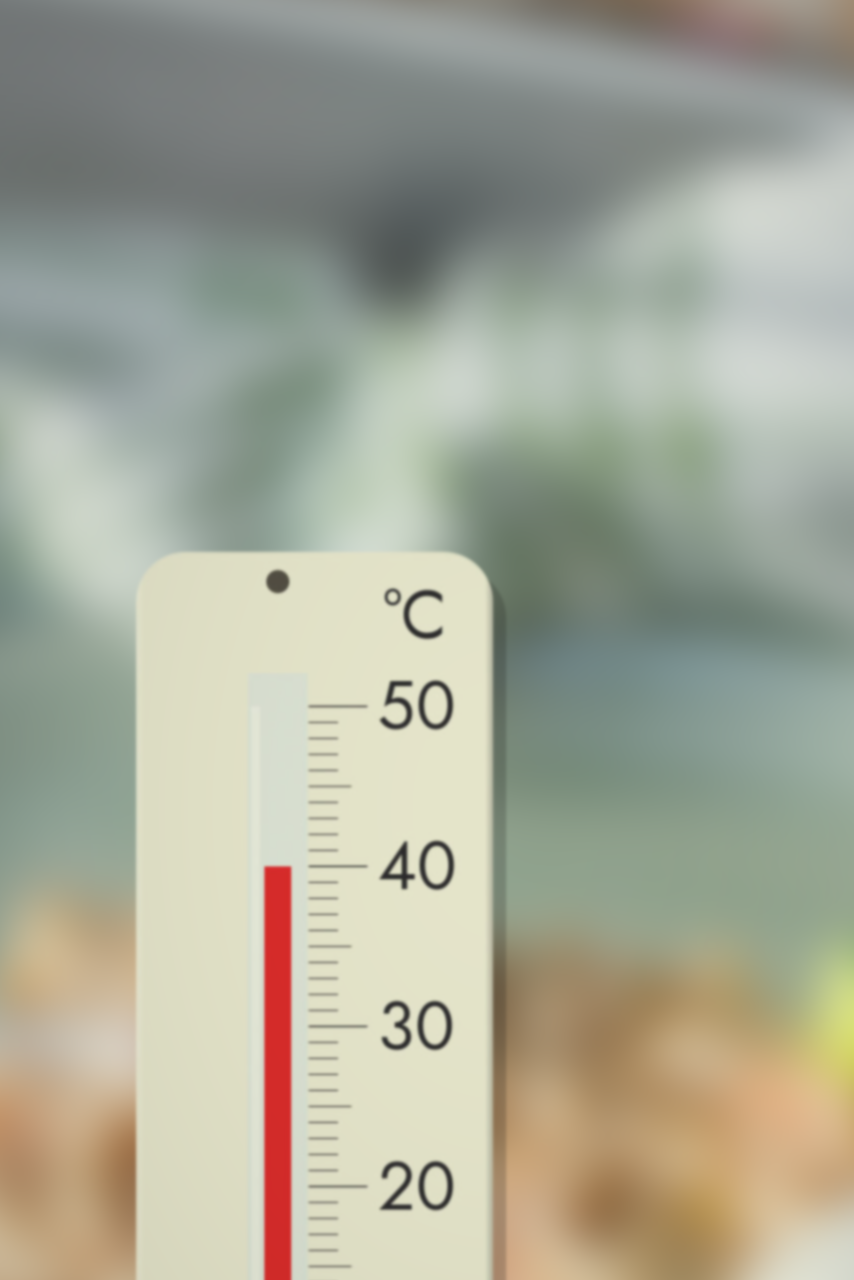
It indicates 40 °C
